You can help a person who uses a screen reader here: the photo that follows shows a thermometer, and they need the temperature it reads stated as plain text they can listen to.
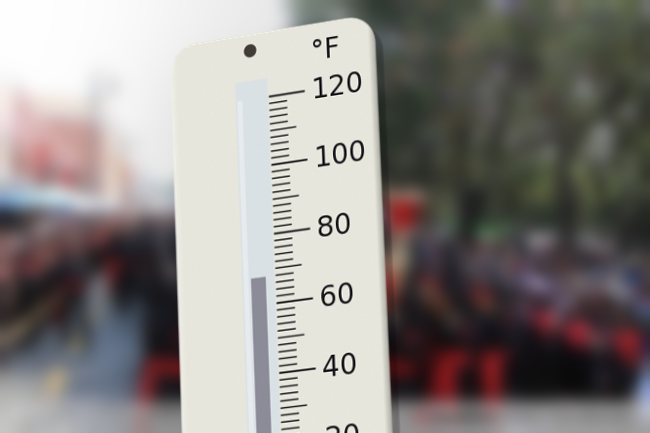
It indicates 68 °F
